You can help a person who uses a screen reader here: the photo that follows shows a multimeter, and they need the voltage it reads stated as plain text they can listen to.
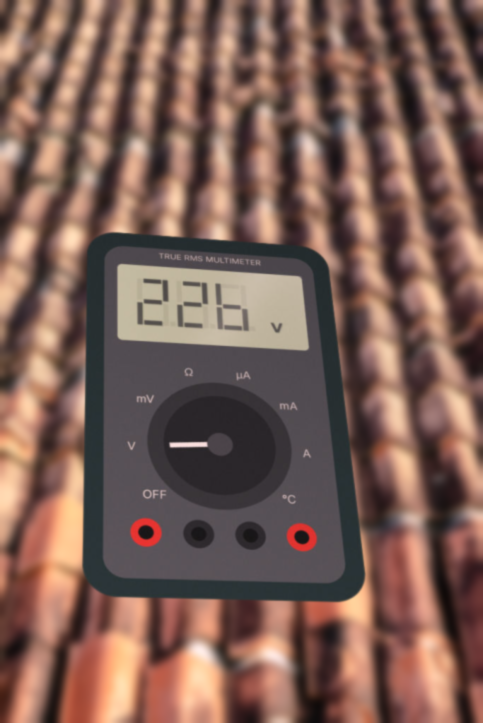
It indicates 226 V
